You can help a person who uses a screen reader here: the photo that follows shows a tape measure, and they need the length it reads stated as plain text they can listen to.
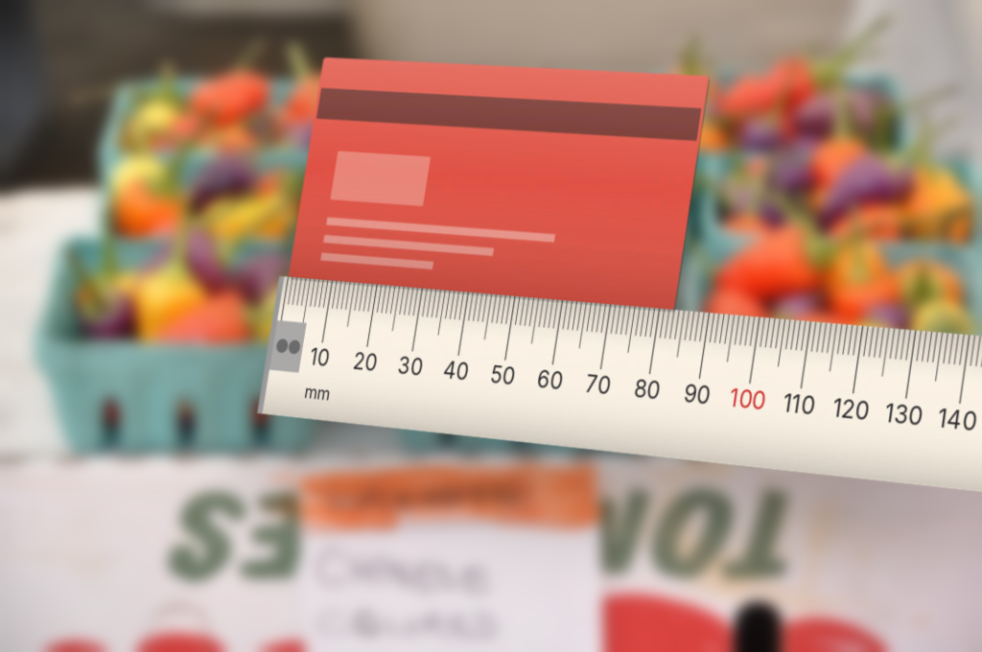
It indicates 83 mm
